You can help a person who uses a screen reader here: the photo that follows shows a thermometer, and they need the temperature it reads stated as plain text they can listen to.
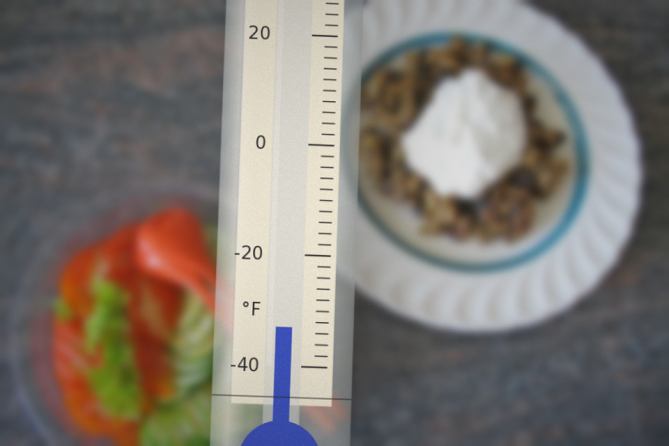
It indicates -33 °F
